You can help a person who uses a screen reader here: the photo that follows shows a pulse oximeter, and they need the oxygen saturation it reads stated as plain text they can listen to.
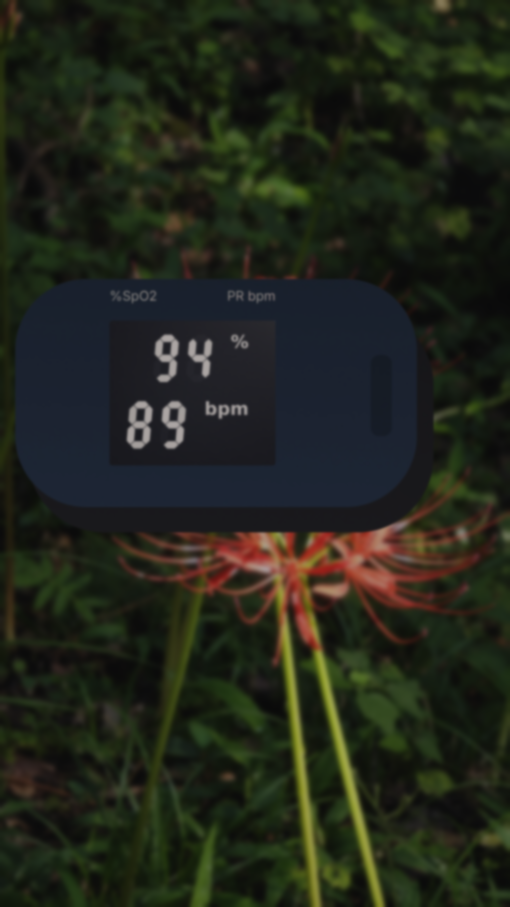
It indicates 94 %
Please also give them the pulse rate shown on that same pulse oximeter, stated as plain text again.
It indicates 89 bpm
